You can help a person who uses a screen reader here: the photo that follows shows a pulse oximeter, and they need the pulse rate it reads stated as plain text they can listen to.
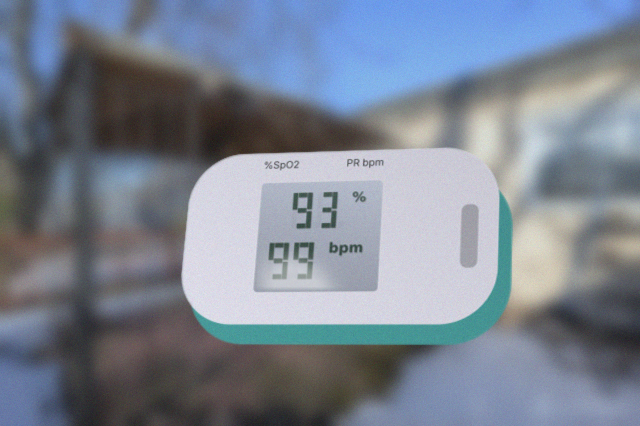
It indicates 99 bpm
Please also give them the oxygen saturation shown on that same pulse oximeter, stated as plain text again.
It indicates 93 %
